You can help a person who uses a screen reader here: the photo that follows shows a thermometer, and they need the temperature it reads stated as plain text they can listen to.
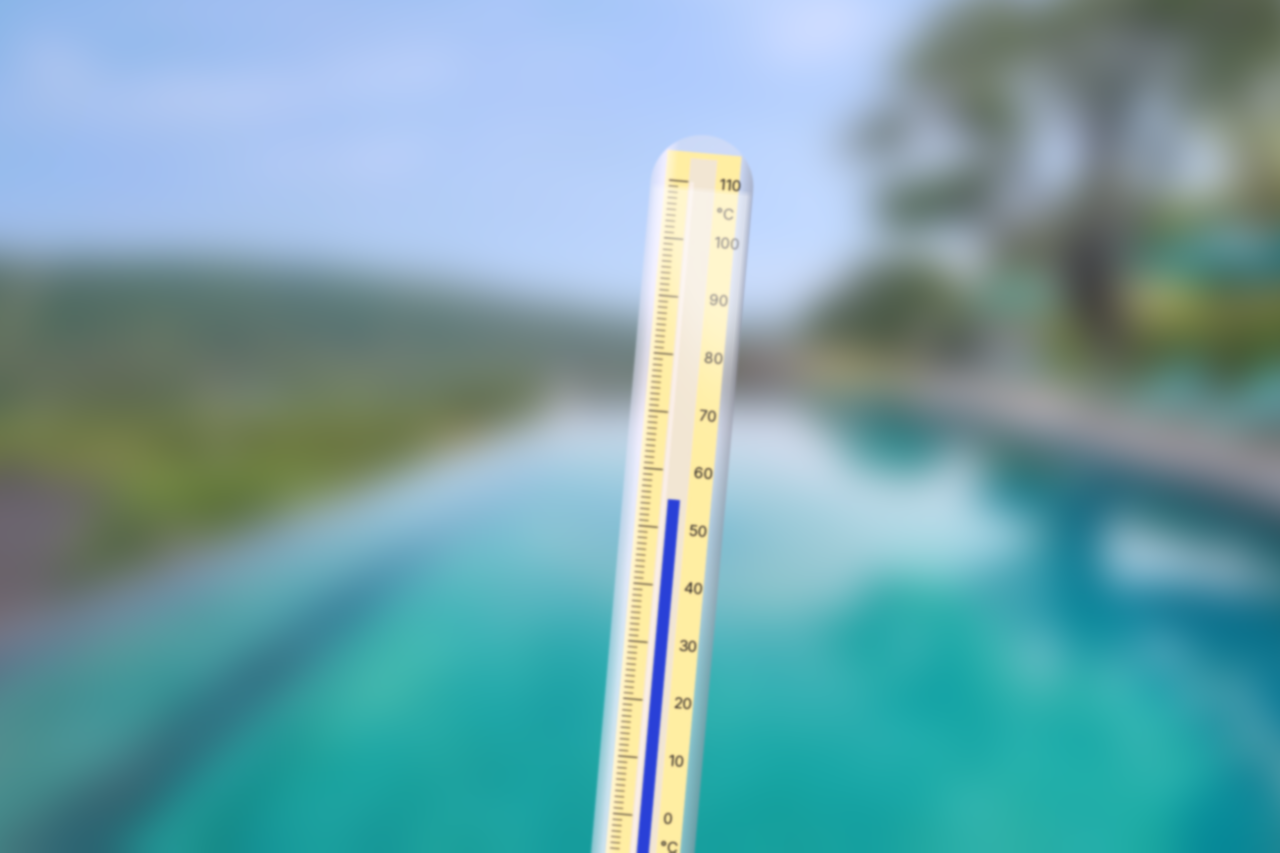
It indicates 55 °C
